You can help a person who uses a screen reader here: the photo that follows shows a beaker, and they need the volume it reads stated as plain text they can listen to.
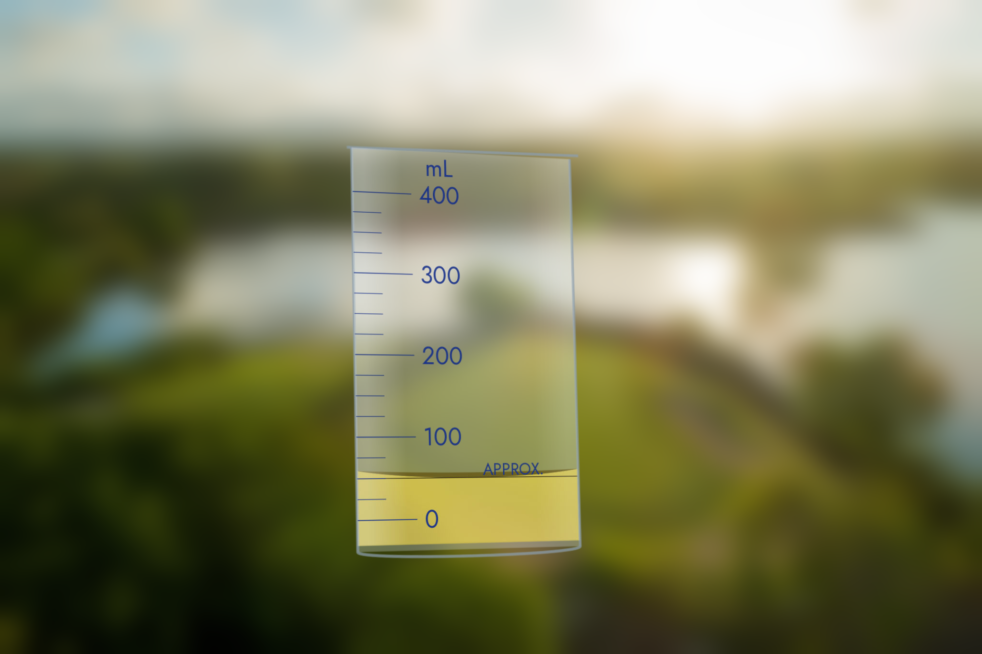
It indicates 50 mL
